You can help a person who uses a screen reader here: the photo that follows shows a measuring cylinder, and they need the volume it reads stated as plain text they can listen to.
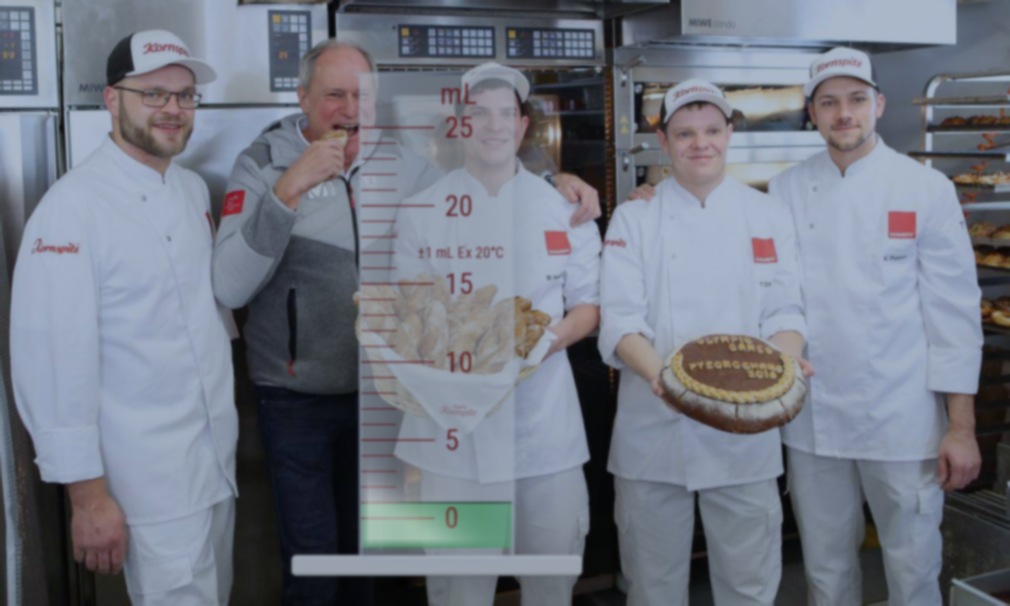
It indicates 1 mL
